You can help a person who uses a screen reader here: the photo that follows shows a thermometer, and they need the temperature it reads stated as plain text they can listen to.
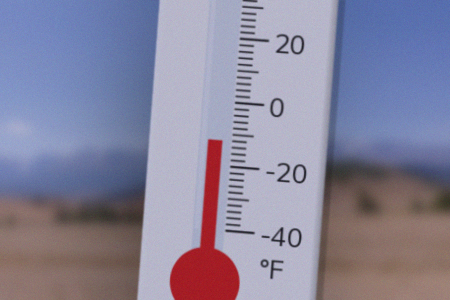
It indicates -12 °F
